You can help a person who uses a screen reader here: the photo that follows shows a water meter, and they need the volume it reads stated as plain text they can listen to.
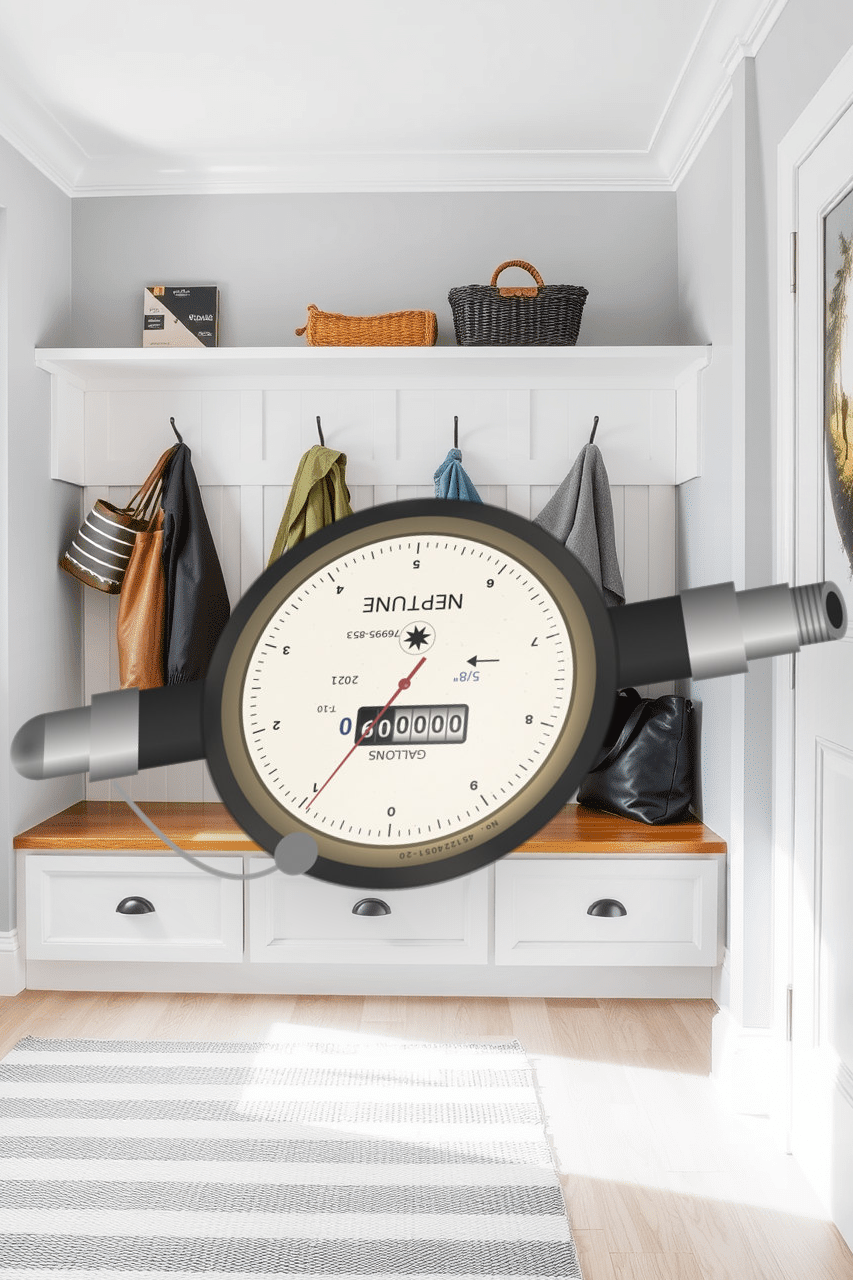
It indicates 90.9 gal
